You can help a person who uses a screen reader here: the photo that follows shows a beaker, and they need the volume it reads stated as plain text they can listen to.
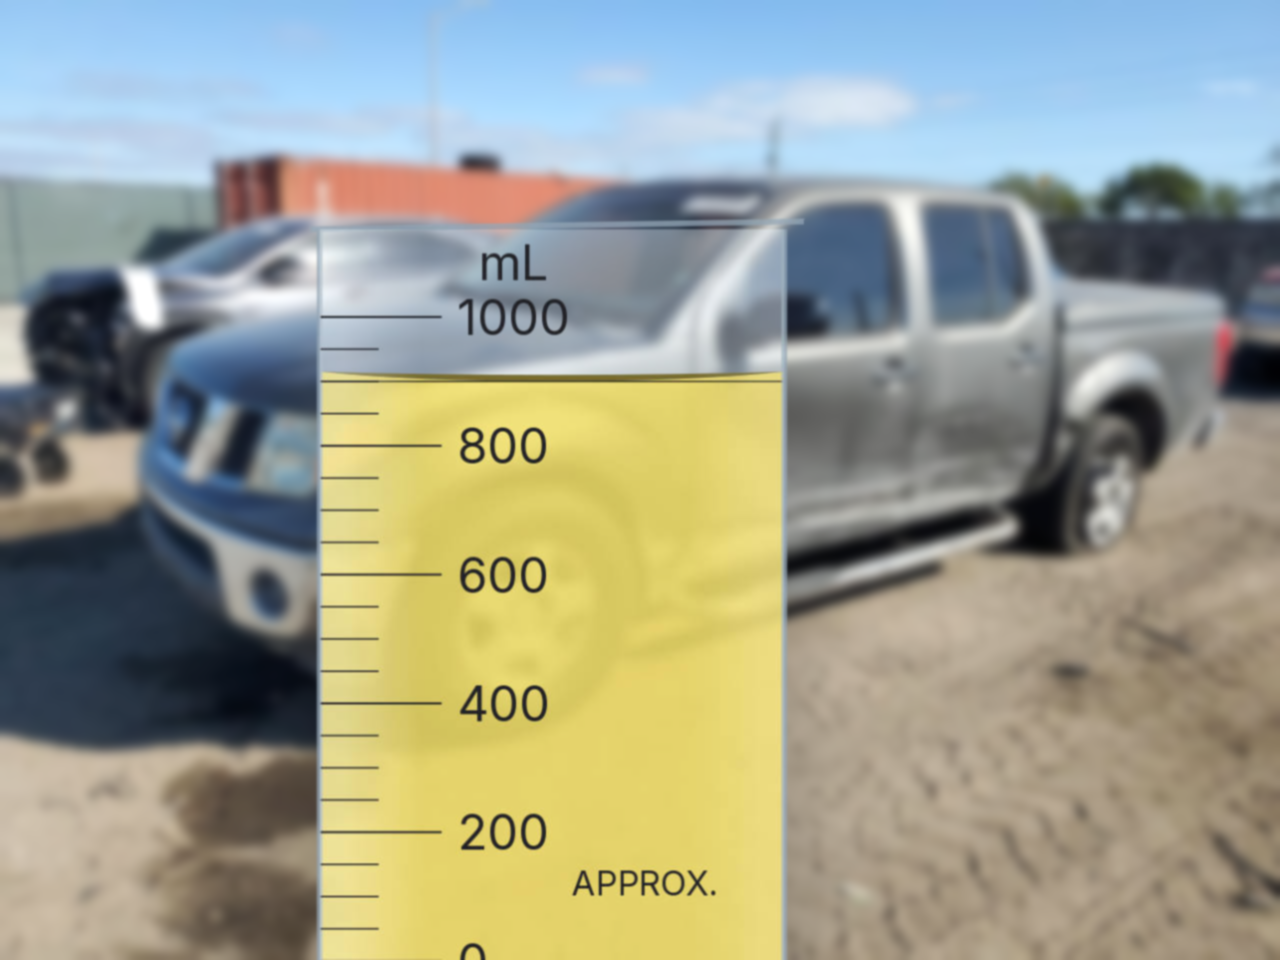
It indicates 900 mL
